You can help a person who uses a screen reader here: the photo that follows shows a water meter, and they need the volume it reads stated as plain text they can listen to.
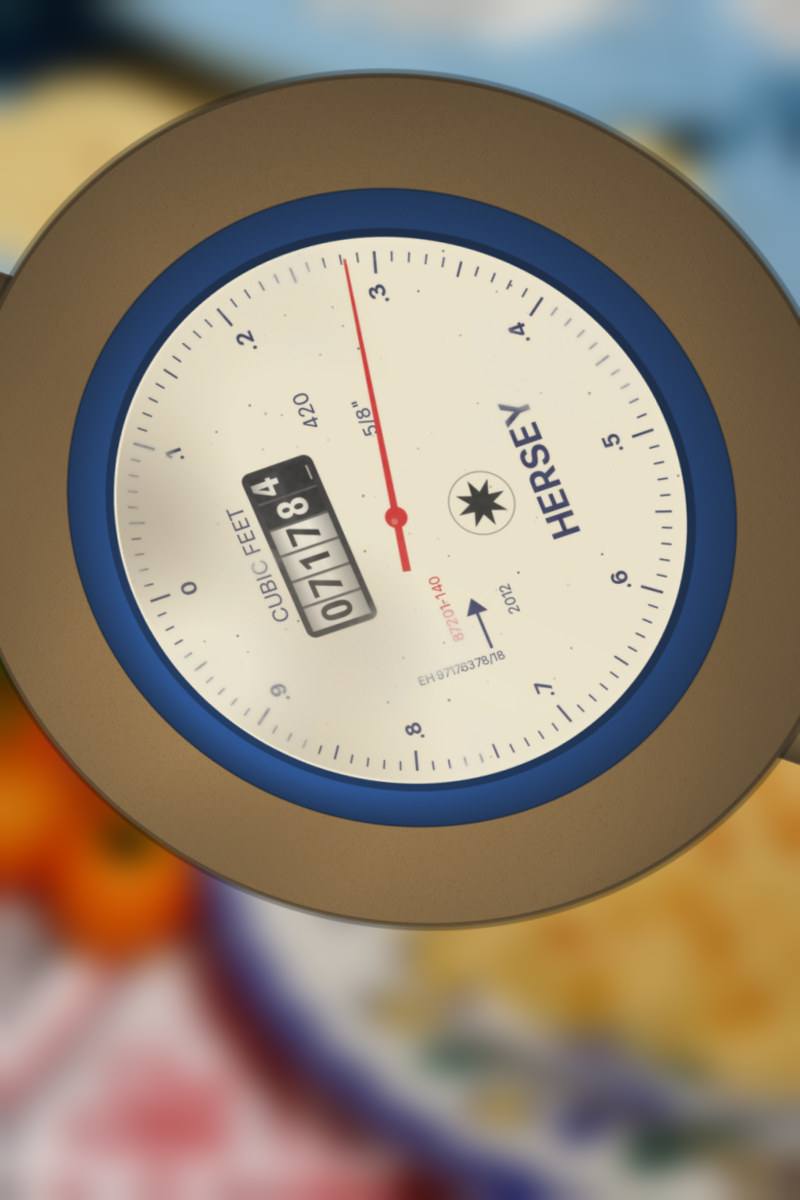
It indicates 71784.28 ft³
